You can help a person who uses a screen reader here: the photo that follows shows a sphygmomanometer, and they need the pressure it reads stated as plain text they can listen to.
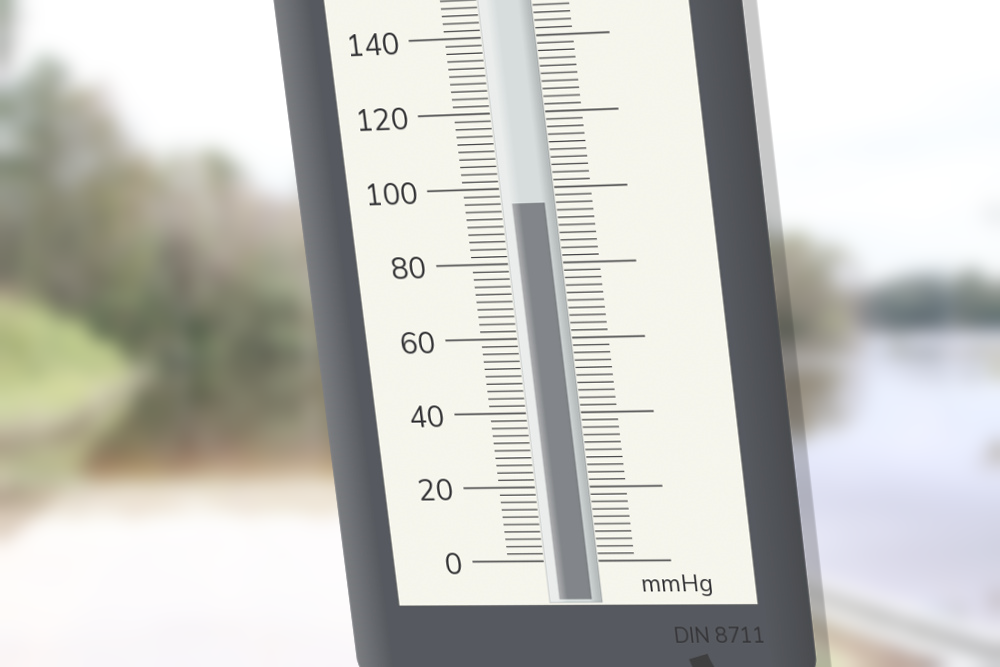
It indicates 96 mmHg
